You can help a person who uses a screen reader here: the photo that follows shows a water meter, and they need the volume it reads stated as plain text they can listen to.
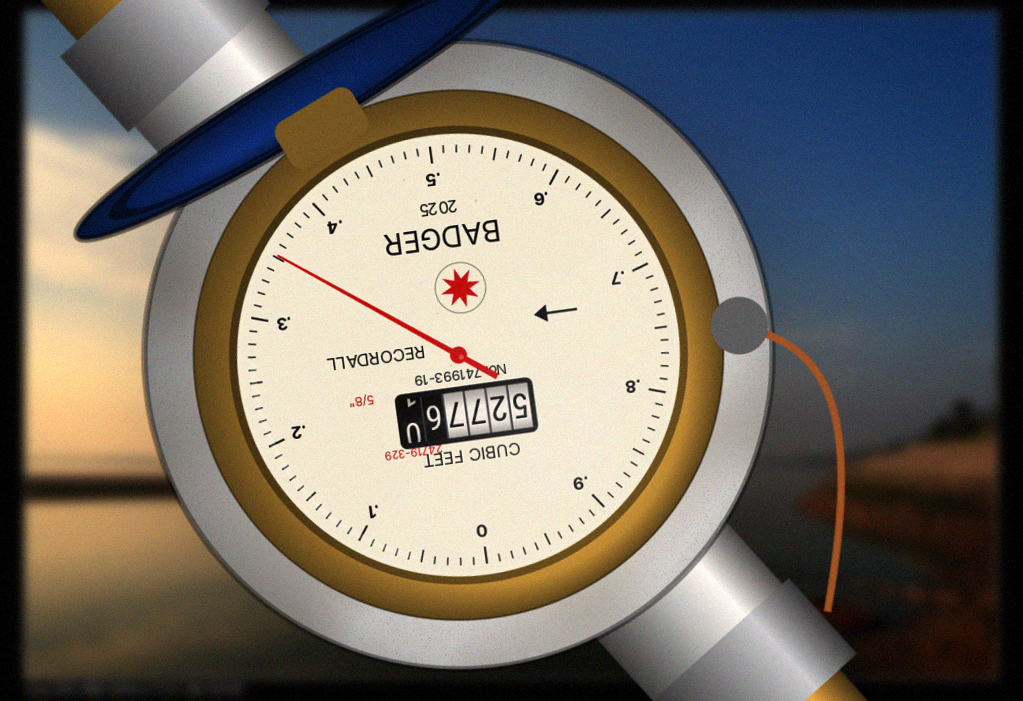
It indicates 527760.35 ft³
